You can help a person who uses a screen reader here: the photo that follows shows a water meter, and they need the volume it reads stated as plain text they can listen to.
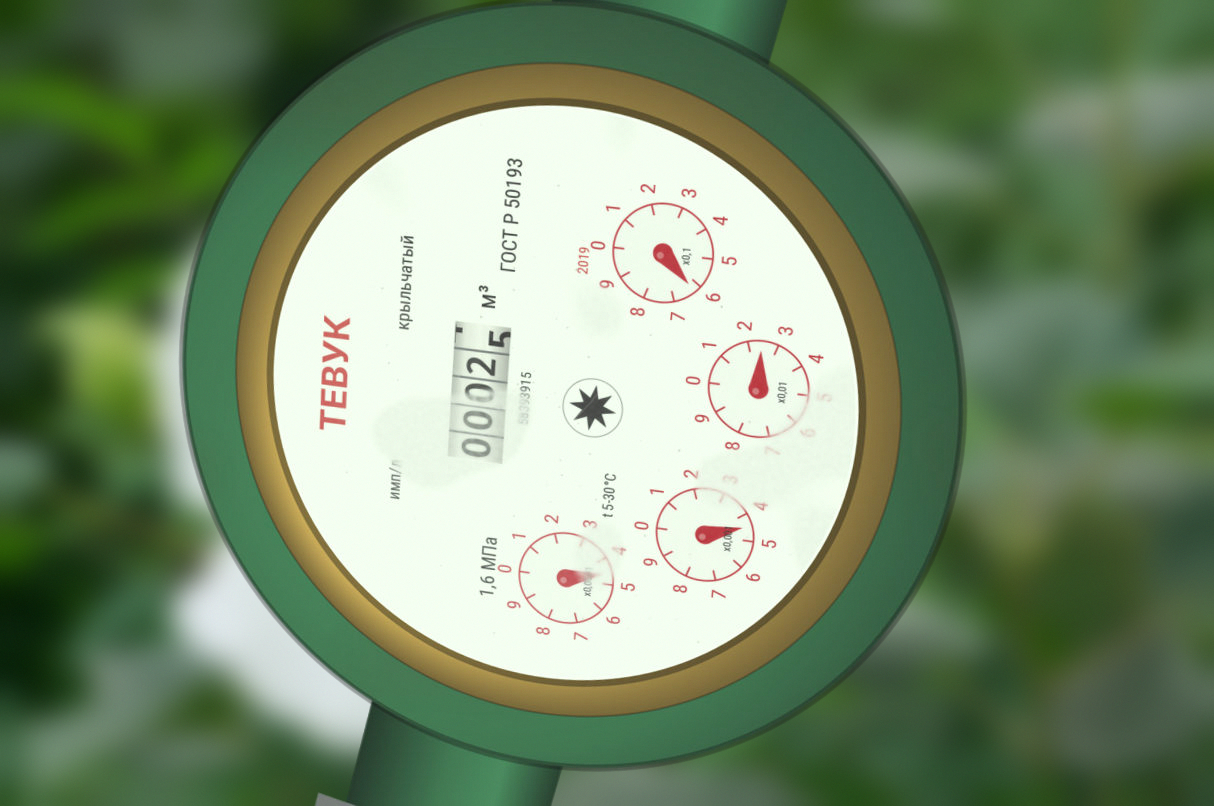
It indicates 24.6244 m³
